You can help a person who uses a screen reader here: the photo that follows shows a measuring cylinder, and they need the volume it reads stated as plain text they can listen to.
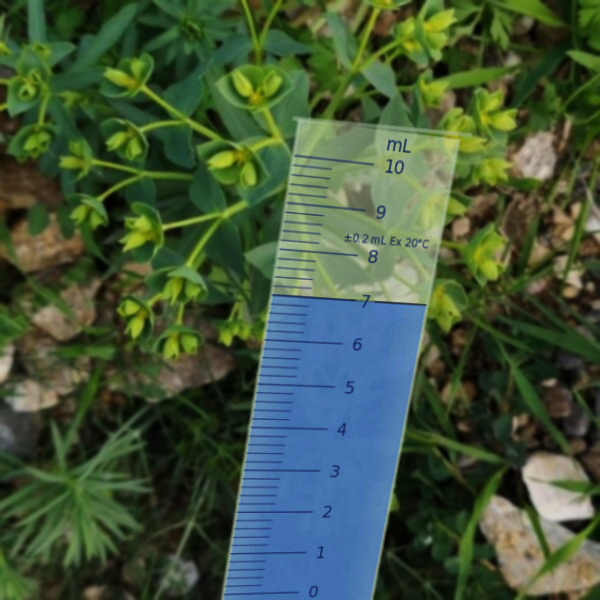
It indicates 7 mL
